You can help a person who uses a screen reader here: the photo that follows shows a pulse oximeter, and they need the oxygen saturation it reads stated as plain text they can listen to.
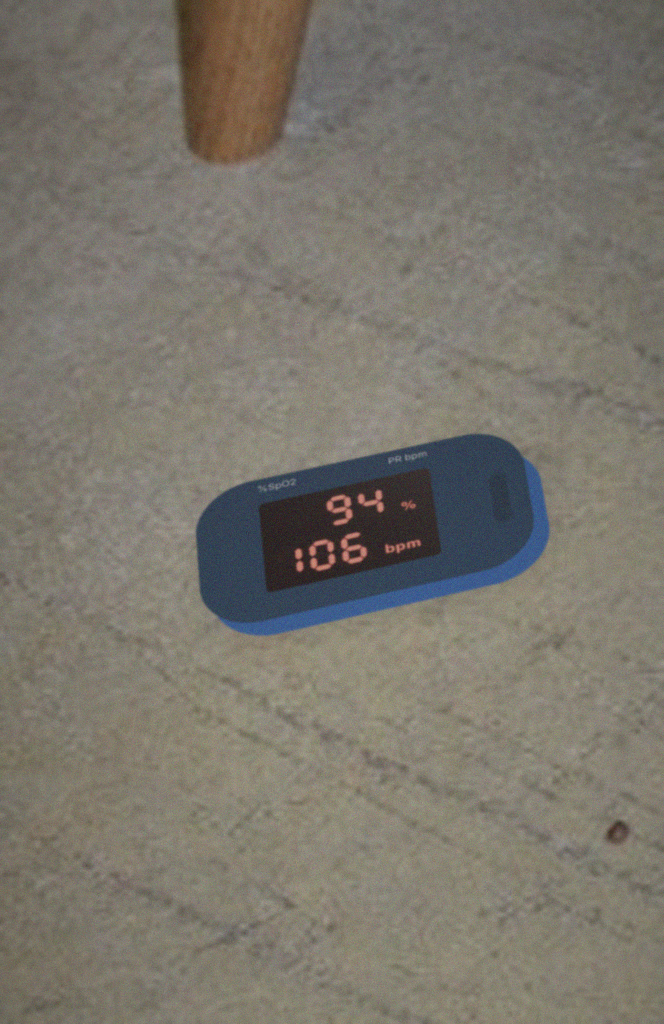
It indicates 94 %
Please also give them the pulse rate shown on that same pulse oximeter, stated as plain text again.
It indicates 106 bpm
